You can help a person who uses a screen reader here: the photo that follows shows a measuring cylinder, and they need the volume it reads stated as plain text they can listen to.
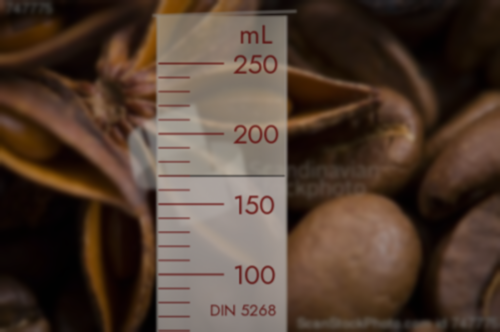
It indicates 170 mL
